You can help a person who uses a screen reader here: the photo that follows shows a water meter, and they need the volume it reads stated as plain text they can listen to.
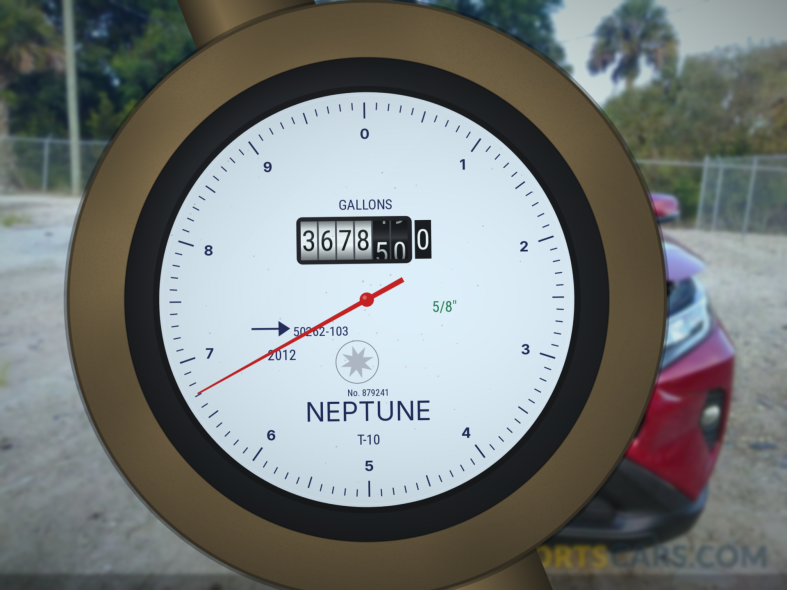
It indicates 3678496.7 gal
